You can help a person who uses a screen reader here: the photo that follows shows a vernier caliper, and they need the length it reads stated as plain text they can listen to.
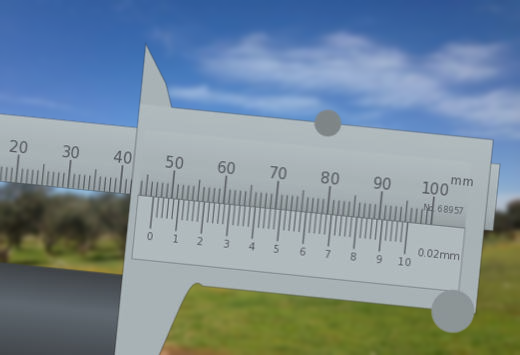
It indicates 46.5 mm
